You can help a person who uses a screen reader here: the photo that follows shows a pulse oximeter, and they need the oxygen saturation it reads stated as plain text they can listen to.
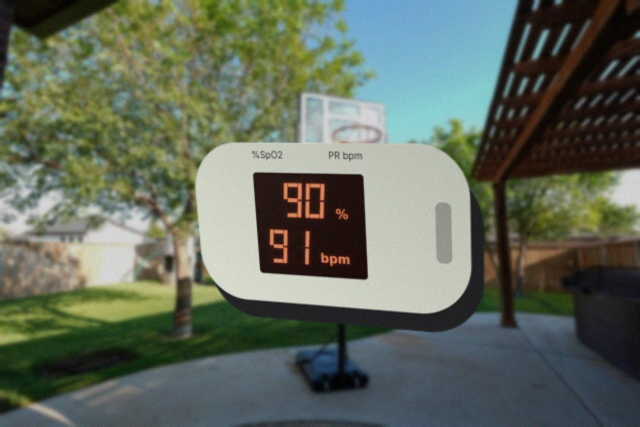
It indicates 90 %
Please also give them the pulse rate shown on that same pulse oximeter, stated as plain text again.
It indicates 91 bpm
